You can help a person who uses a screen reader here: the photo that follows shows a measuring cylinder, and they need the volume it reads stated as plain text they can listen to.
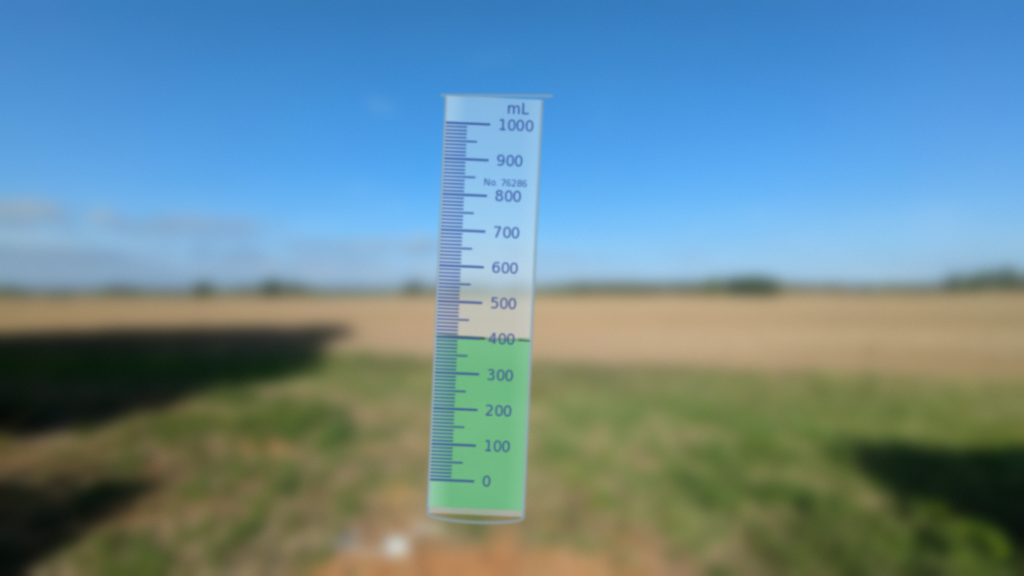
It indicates 400 mL
